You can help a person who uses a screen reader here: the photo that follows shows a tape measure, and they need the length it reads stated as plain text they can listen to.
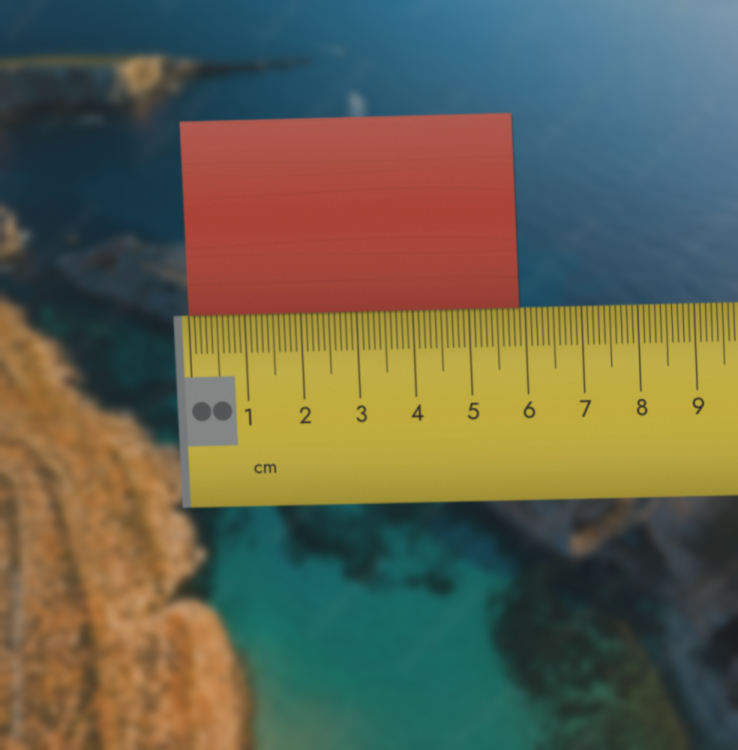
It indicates 5.9 cm
